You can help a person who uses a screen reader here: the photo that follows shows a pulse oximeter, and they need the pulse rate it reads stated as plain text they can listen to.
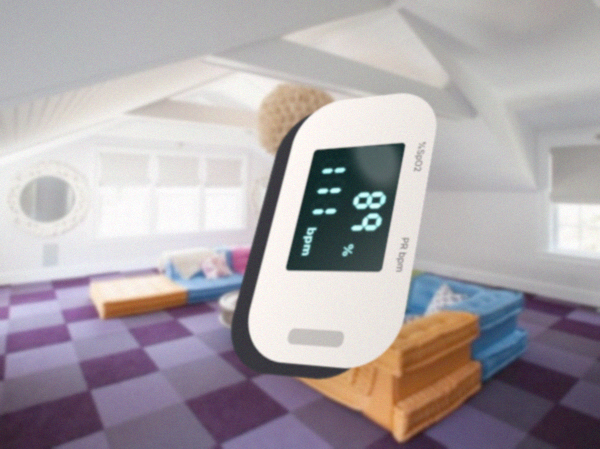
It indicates 111 bpm
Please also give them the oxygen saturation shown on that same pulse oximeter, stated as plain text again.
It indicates 89 %
